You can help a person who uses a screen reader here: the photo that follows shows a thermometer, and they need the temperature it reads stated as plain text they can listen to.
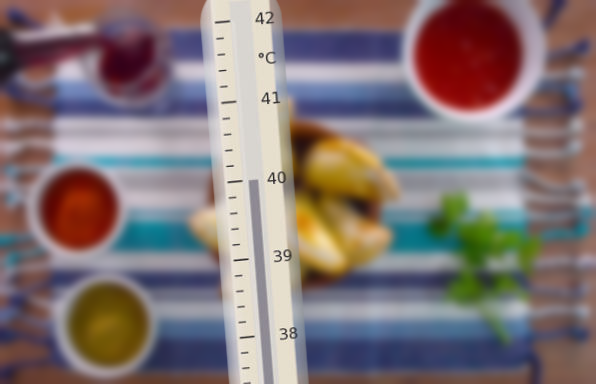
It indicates 40 °C
